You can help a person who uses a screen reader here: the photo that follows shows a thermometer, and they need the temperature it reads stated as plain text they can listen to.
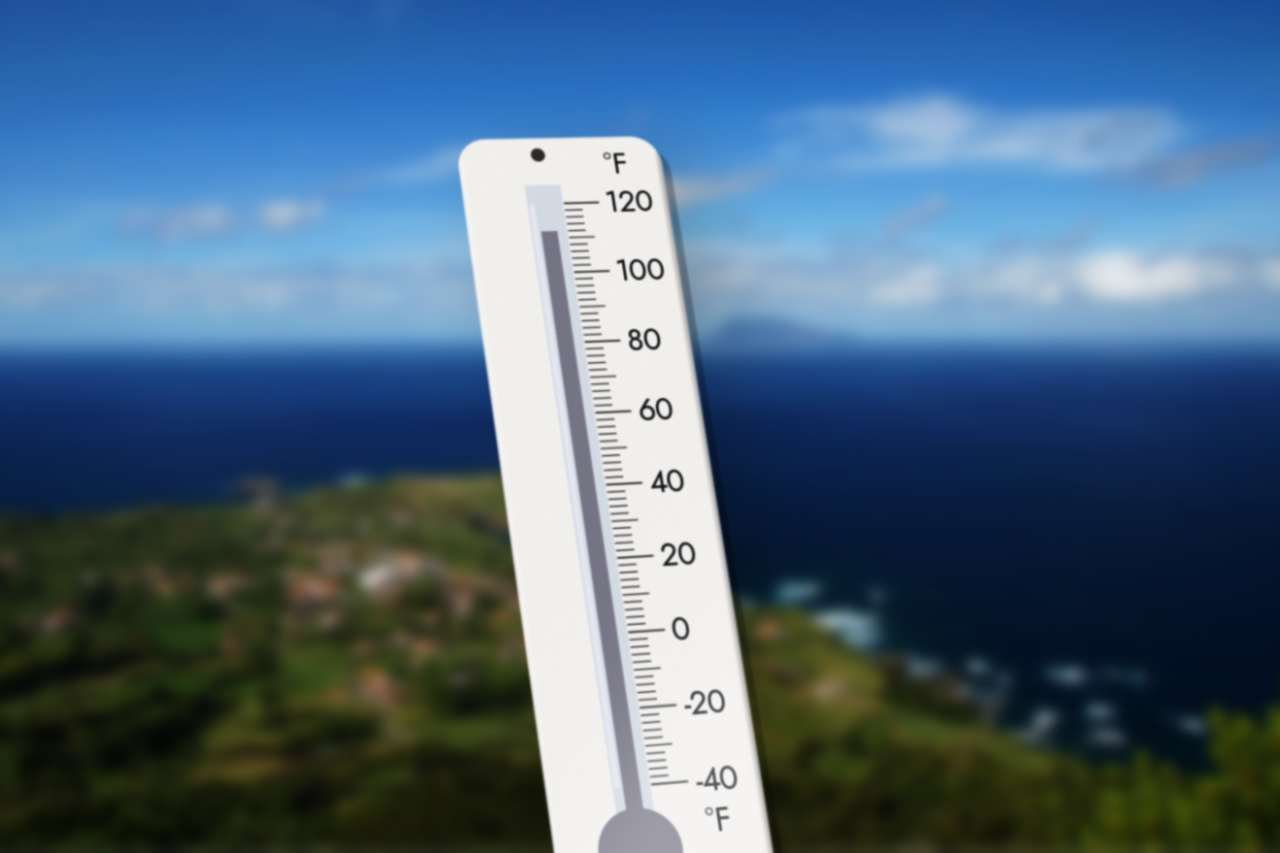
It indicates 112 °F
